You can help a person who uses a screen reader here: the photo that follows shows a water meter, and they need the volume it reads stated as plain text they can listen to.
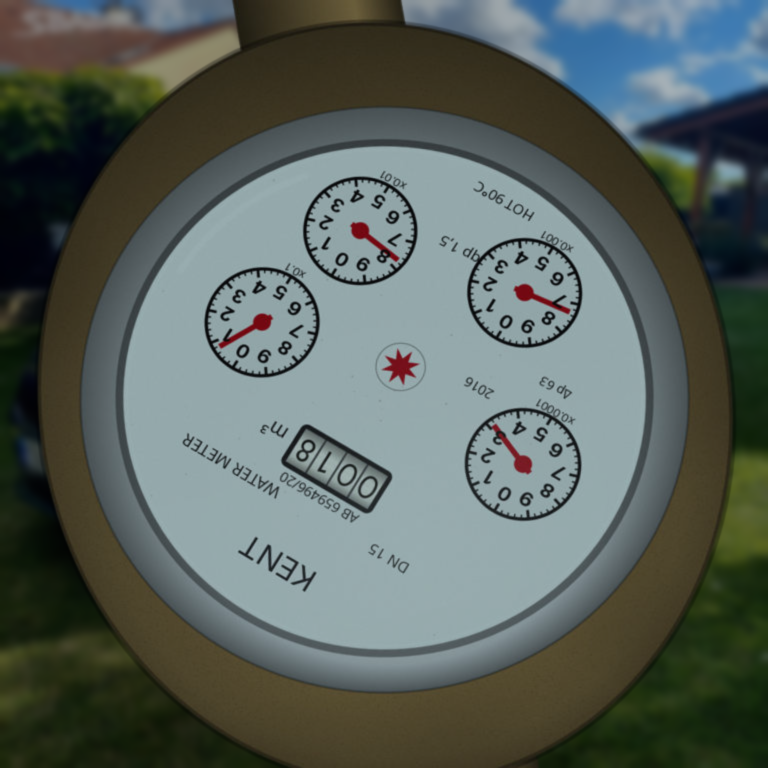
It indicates 18.0773 m³
